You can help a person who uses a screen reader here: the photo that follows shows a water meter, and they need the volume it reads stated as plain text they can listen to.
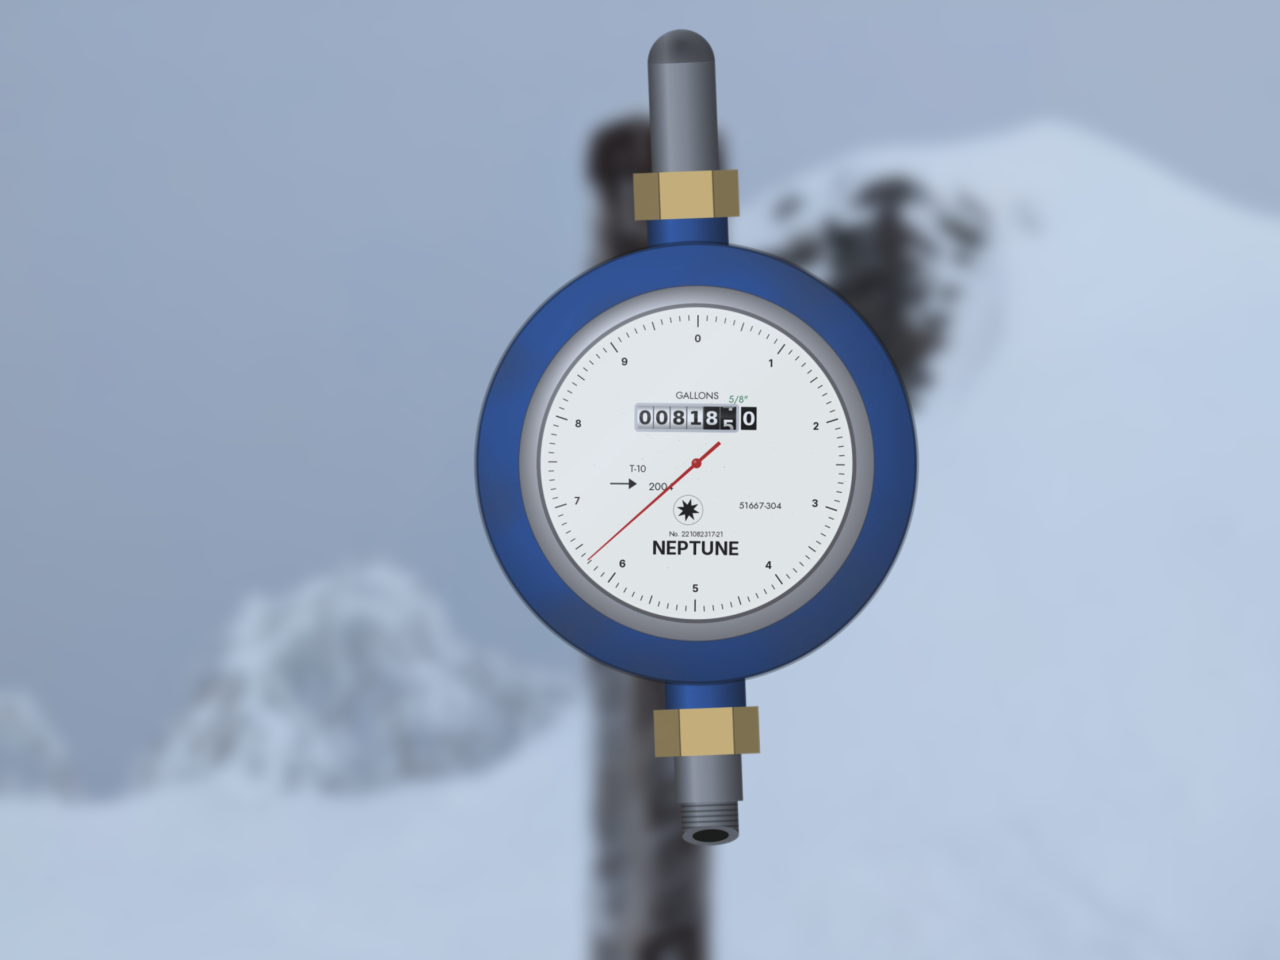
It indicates 81846.3 gal
